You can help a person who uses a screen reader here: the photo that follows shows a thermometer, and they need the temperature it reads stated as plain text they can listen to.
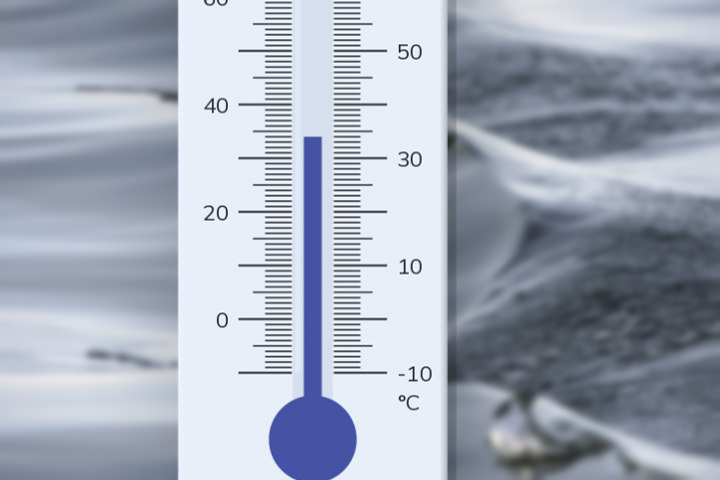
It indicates 34 °C
